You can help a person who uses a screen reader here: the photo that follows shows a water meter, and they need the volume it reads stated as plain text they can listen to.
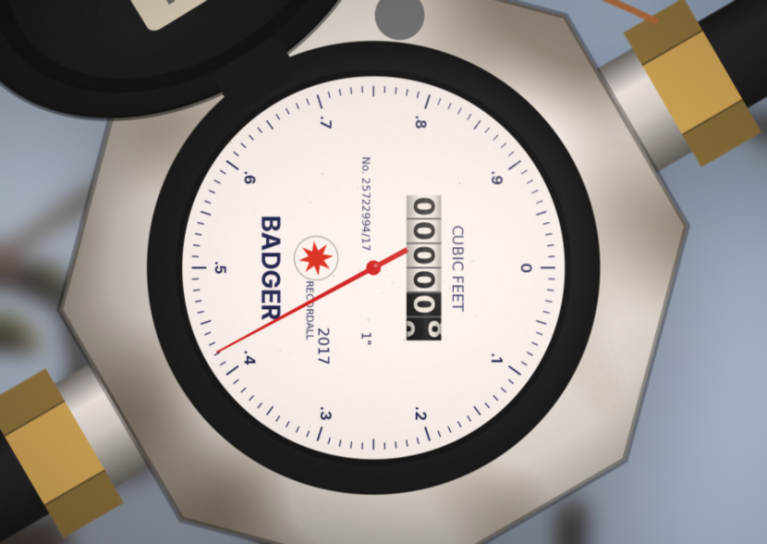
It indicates 8.42 ft³
